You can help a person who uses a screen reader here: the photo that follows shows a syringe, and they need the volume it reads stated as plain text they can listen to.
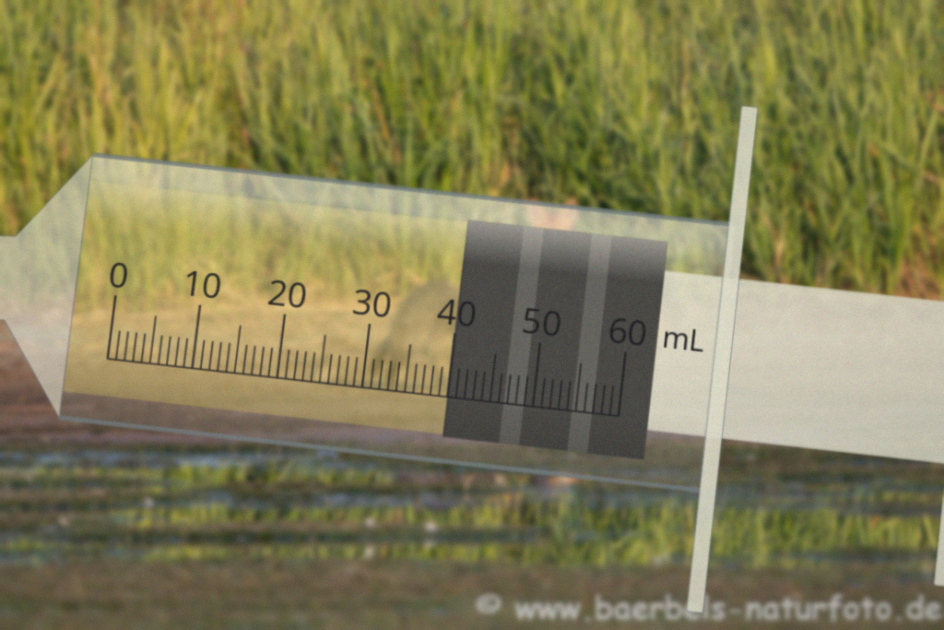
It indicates 40 mL
